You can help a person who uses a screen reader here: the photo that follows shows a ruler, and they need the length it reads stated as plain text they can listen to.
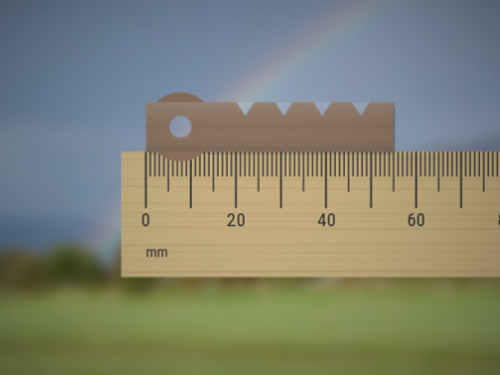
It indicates 55 mm
